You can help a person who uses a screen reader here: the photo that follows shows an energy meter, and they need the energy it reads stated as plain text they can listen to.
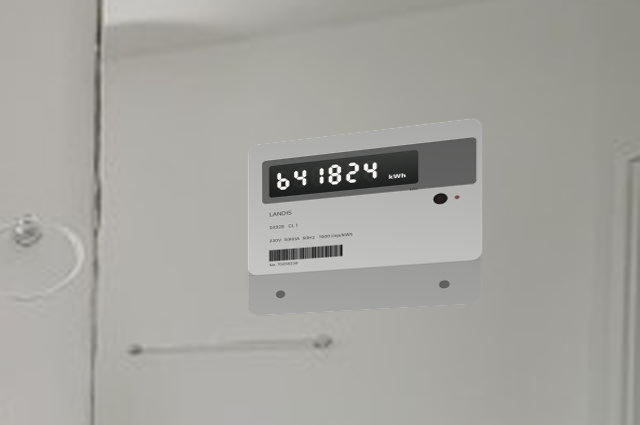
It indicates 641824 kWh
